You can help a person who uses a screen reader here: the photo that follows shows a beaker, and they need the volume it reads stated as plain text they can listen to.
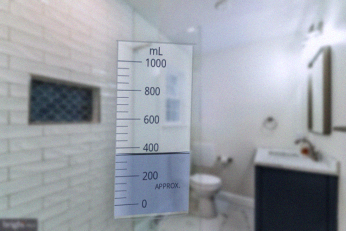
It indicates 350 mL
